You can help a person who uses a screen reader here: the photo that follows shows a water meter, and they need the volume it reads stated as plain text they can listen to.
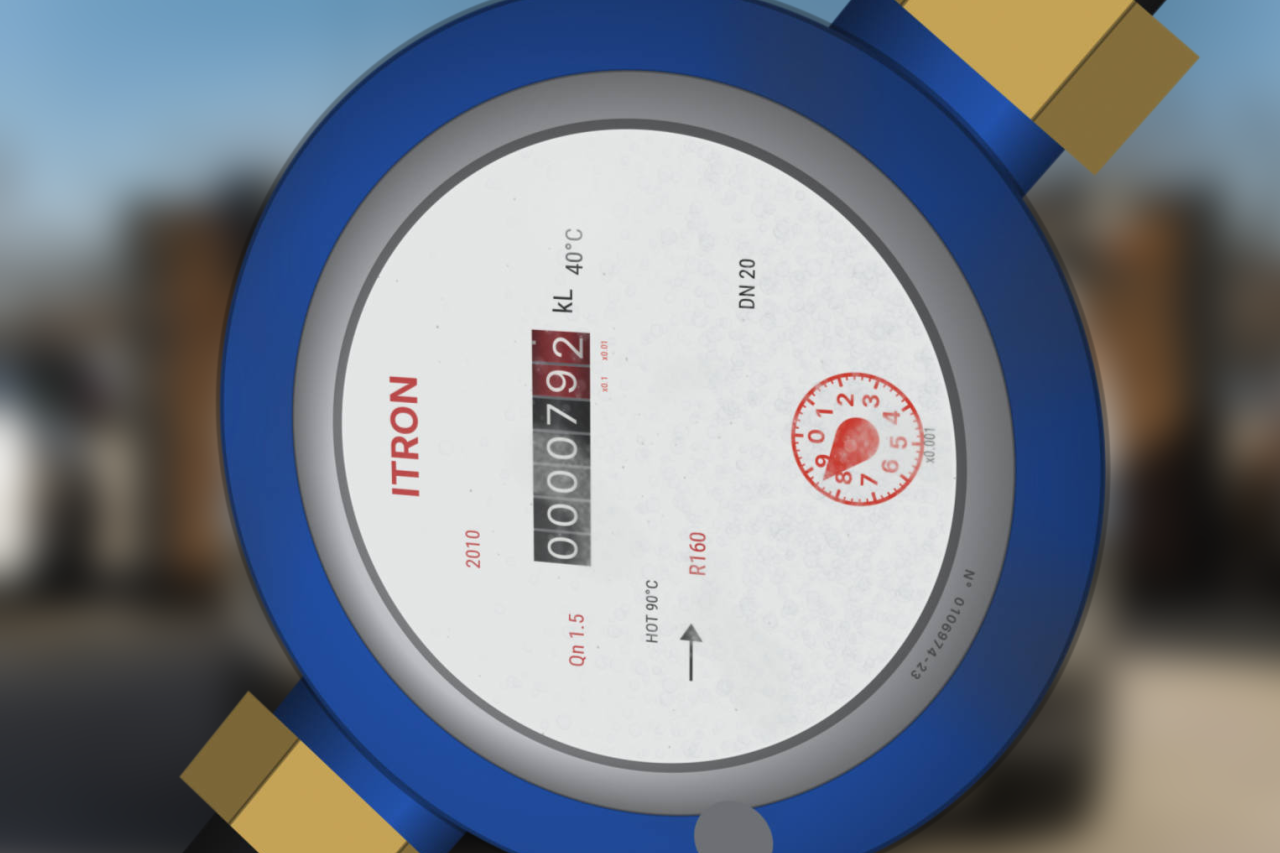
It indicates 7.918 kL
